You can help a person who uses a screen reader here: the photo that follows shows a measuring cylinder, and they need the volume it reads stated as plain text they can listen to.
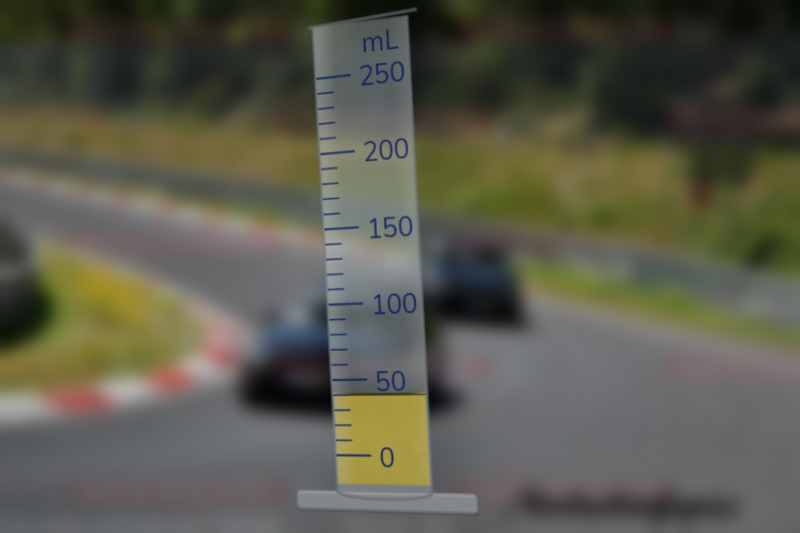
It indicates 40 mL
